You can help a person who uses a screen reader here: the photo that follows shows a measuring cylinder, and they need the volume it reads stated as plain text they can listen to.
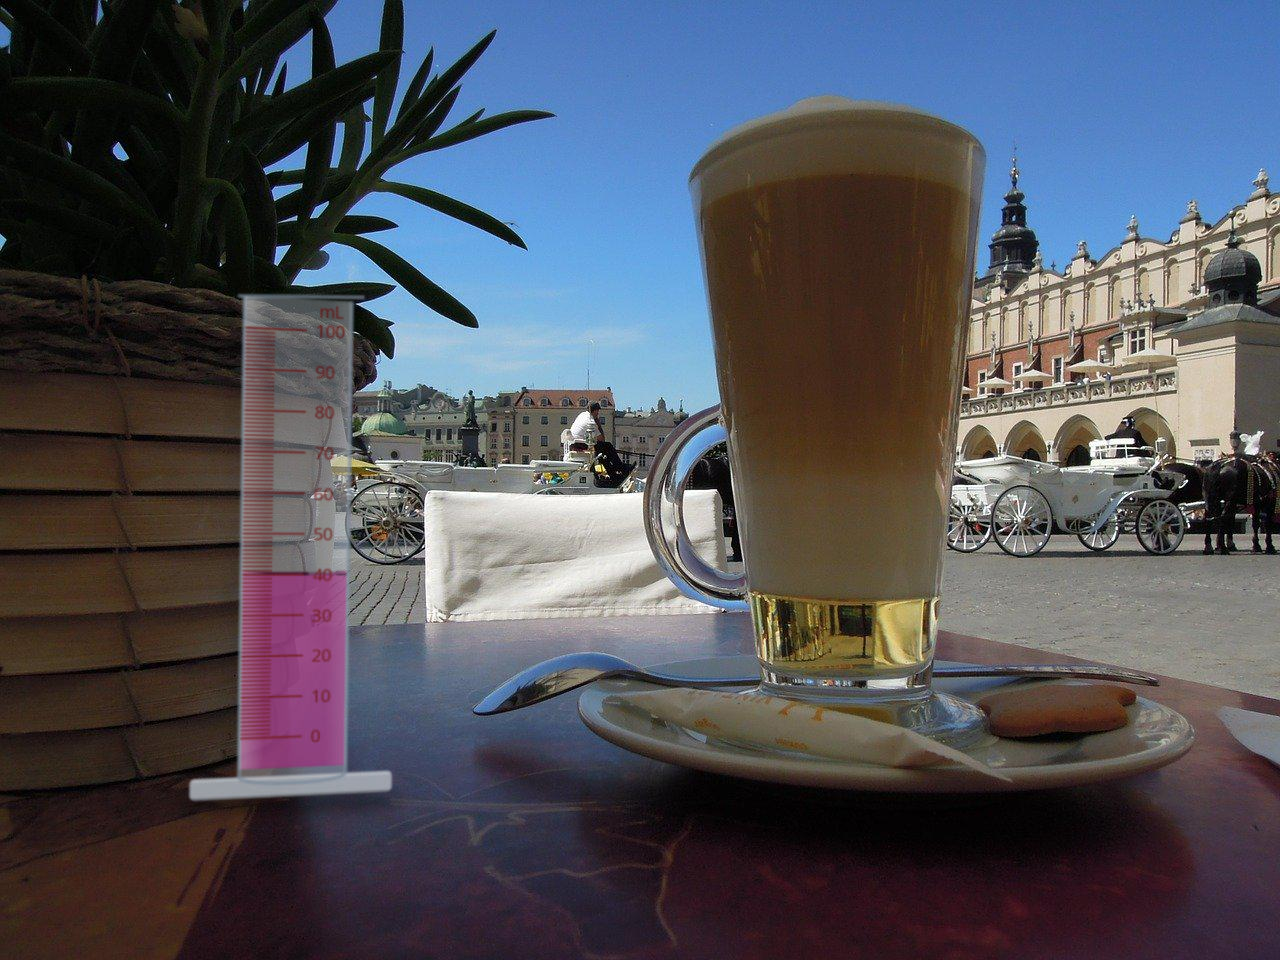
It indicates 40 mL
